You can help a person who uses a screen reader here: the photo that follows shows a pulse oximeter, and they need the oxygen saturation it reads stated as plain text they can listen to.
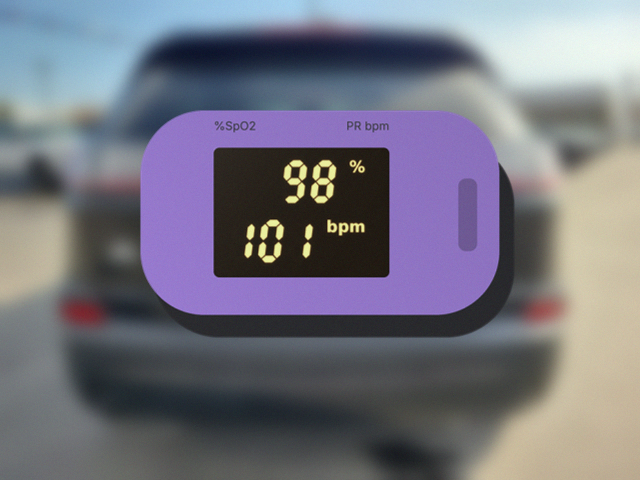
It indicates 98 %
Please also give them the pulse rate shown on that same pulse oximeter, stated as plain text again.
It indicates 101 bpm
